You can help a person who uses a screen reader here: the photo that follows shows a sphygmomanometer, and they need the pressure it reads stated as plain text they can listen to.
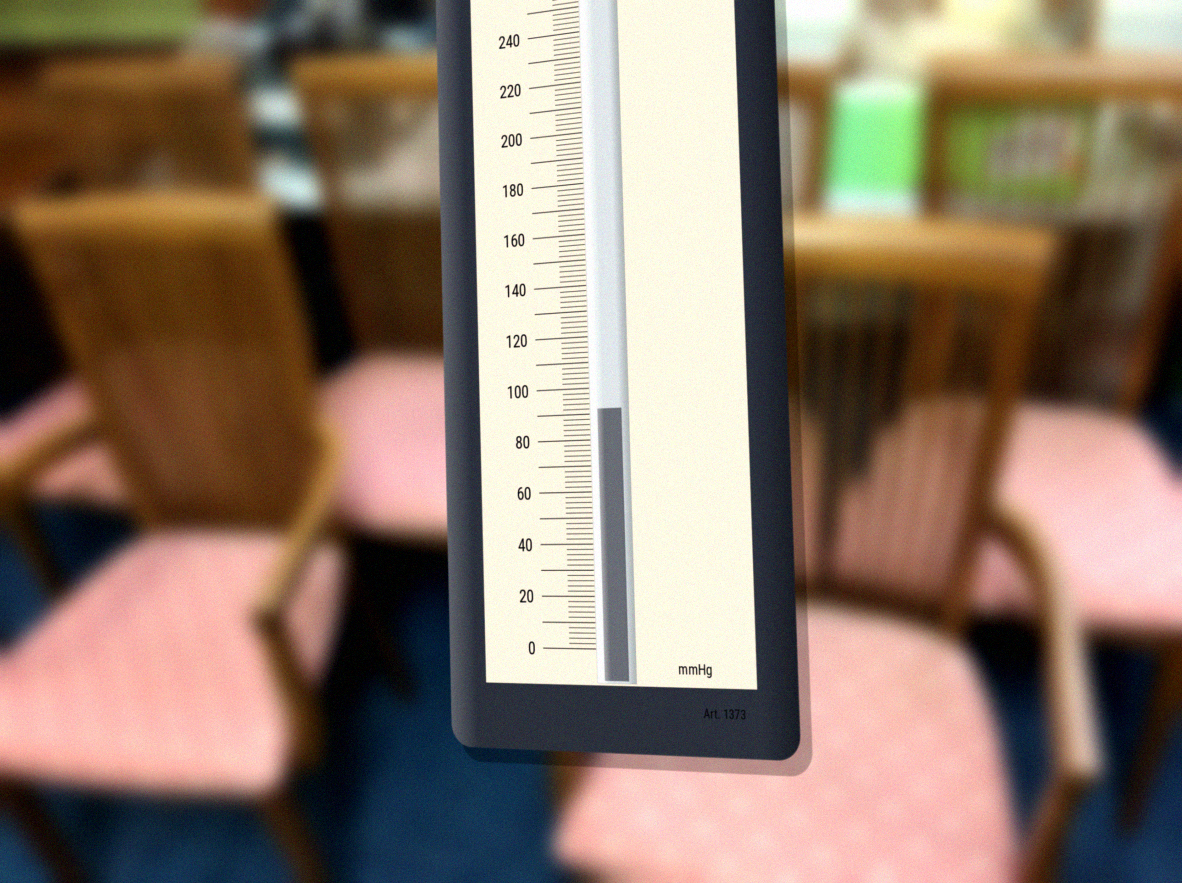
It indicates 92 mmHg
